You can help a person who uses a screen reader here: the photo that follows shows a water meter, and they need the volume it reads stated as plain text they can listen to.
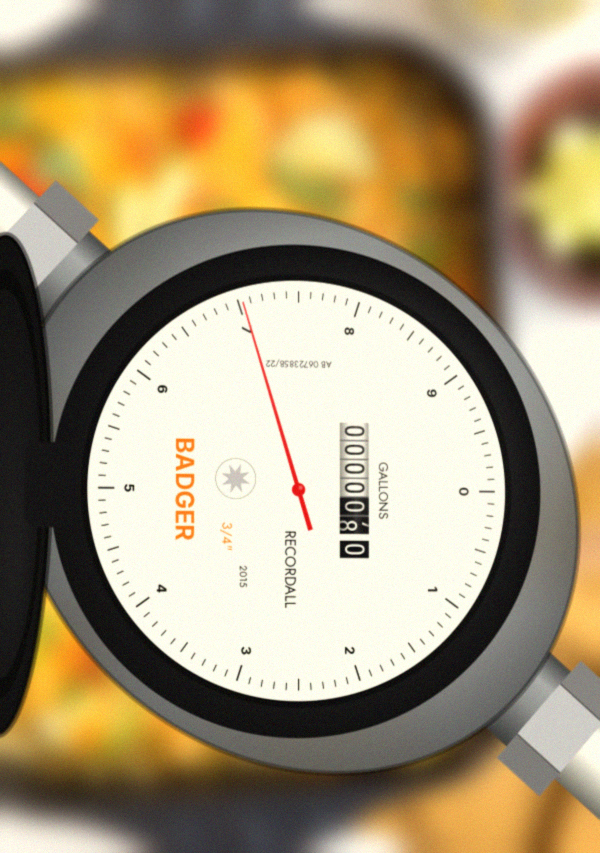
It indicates 77.0 gal
